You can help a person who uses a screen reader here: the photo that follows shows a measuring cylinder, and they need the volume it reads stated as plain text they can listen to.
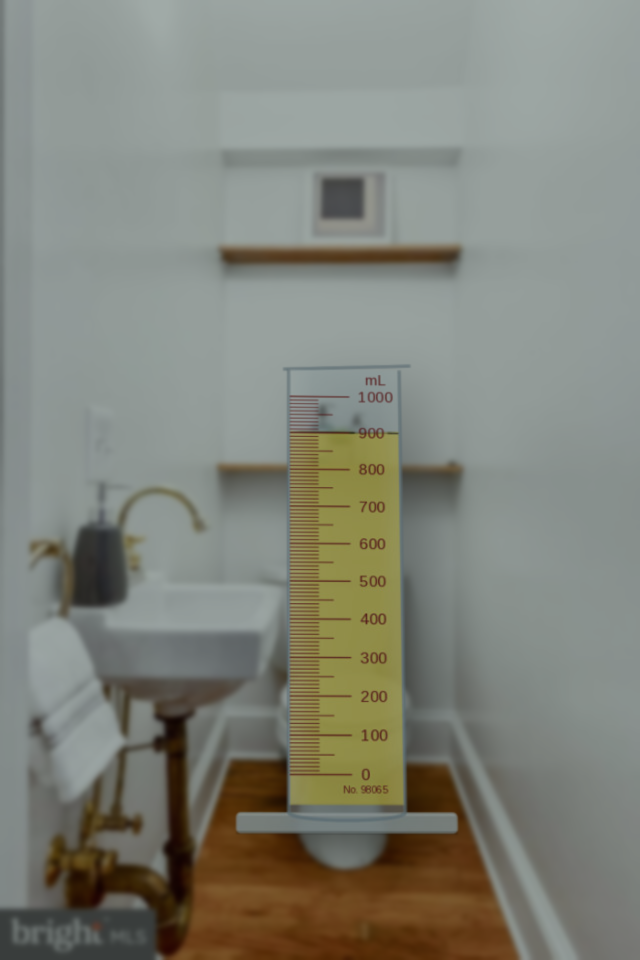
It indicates 900 mL
